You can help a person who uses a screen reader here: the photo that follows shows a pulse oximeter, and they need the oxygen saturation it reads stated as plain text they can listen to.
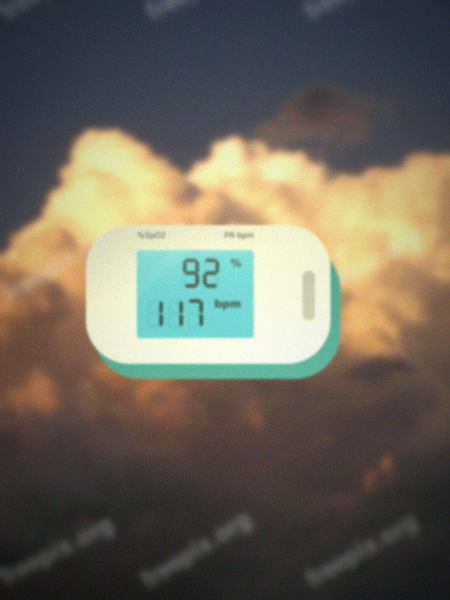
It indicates 92 %
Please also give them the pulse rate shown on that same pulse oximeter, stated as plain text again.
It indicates 117 bpm
